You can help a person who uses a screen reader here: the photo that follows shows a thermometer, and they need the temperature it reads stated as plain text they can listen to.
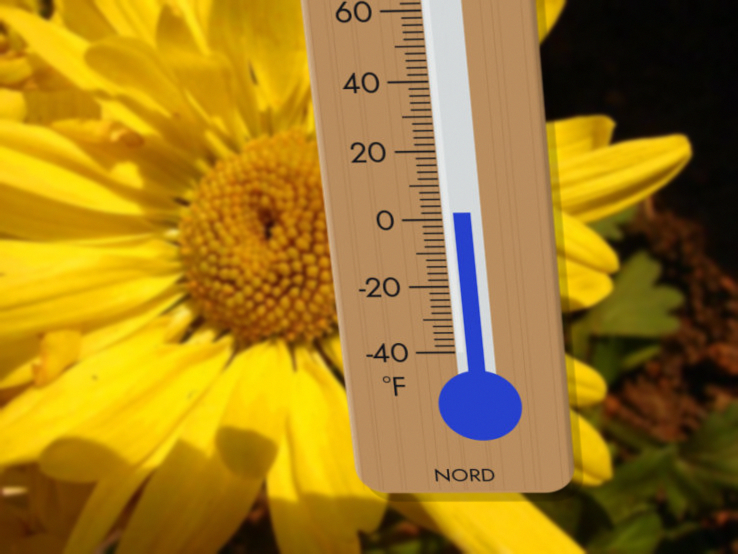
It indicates 2 °F
